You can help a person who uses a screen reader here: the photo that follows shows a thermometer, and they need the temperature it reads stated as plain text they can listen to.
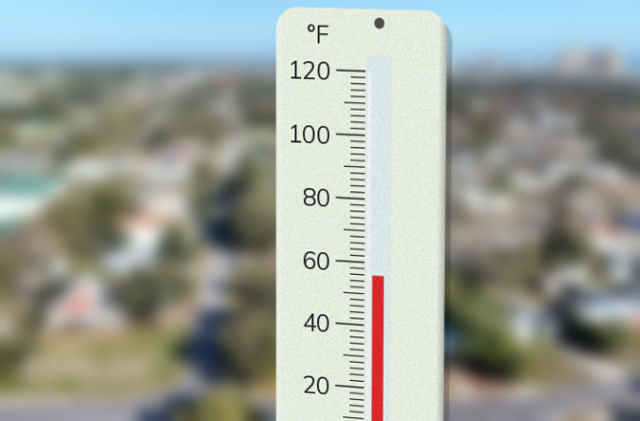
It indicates 56 °F
